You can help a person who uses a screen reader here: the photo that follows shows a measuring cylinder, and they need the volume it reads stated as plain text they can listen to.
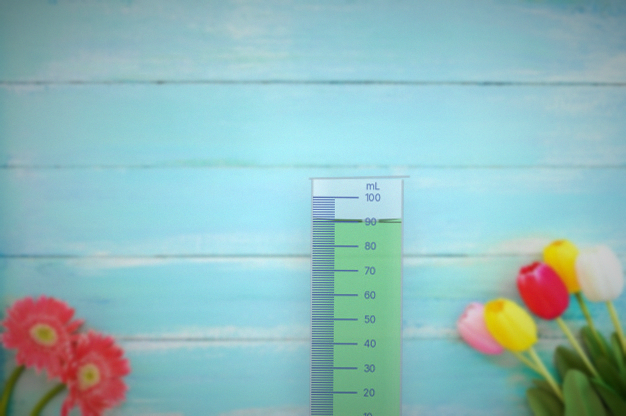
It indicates 90 mL
